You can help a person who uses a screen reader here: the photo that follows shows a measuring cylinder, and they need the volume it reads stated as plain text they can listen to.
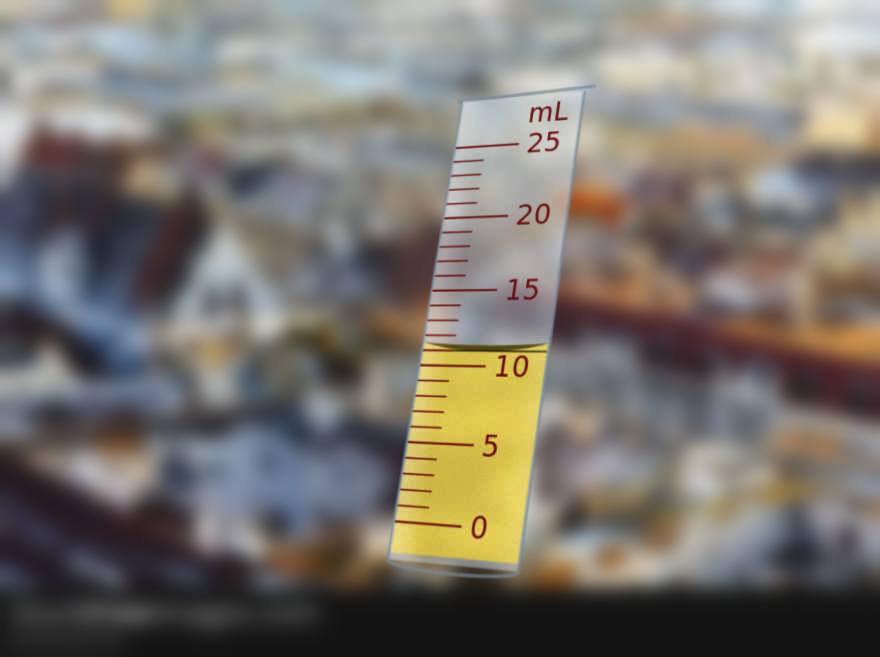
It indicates 11 mL
